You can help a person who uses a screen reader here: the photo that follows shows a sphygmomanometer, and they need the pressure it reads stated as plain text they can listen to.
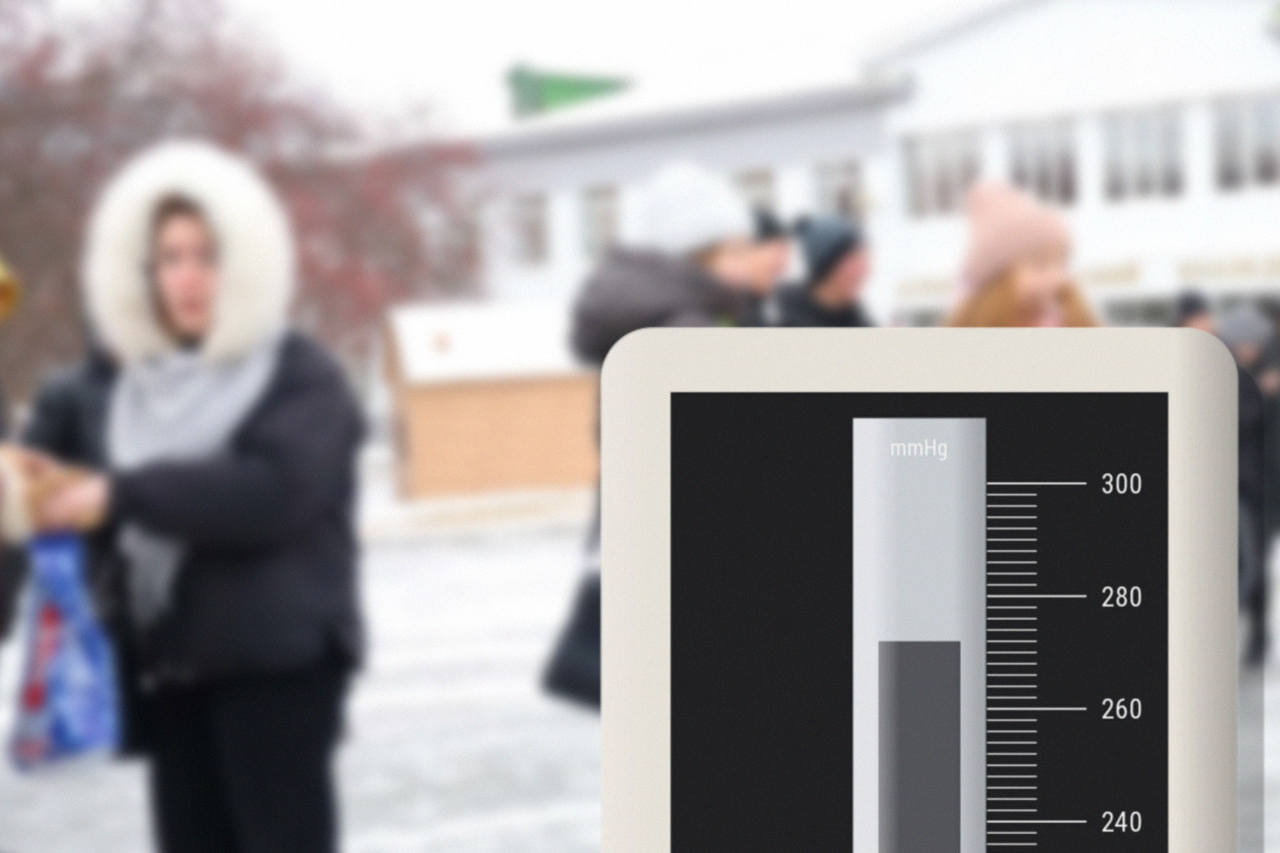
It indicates 272 mmHg
